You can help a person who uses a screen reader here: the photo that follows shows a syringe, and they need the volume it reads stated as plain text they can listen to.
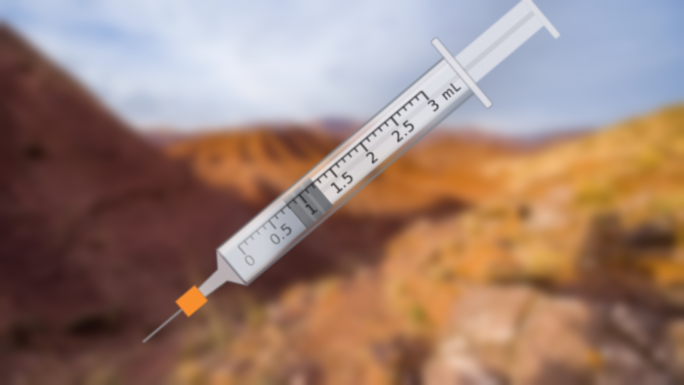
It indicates 0.8 mL
